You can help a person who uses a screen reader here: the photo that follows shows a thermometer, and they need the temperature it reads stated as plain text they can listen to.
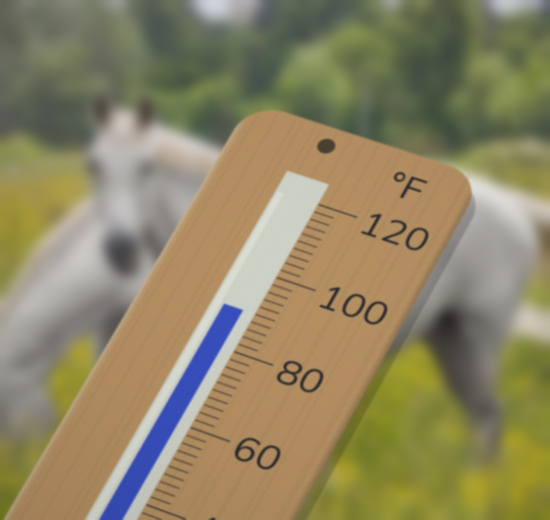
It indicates 90 °F
